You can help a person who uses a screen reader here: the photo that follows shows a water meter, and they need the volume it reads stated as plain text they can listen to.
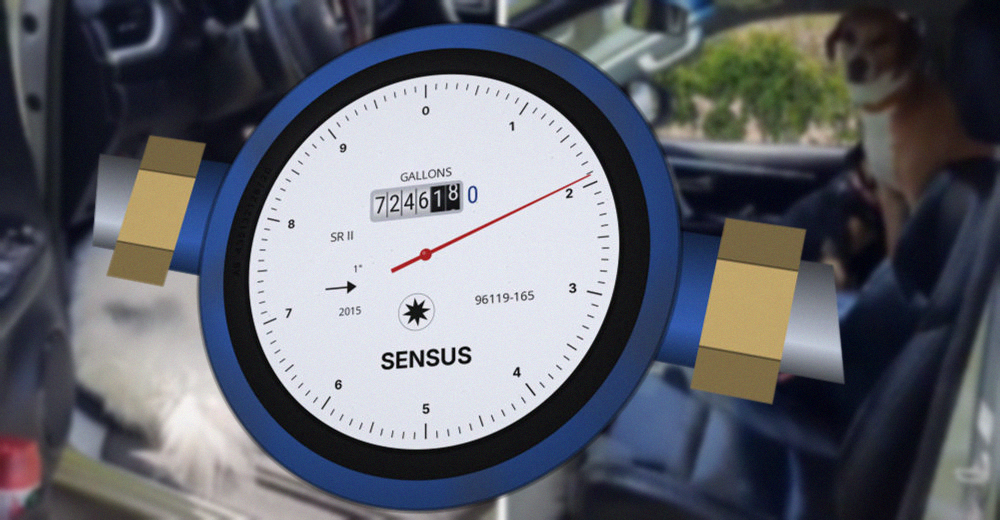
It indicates 7246181.9 gal
